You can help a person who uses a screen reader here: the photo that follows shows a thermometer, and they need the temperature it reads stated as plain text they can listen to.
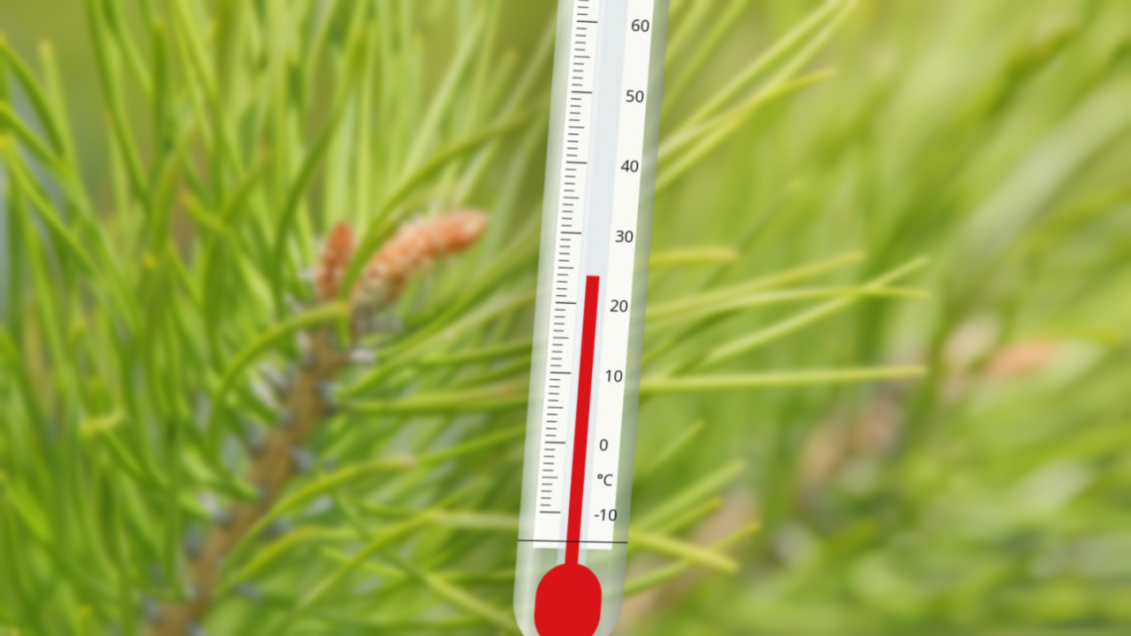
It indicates 24 °C
